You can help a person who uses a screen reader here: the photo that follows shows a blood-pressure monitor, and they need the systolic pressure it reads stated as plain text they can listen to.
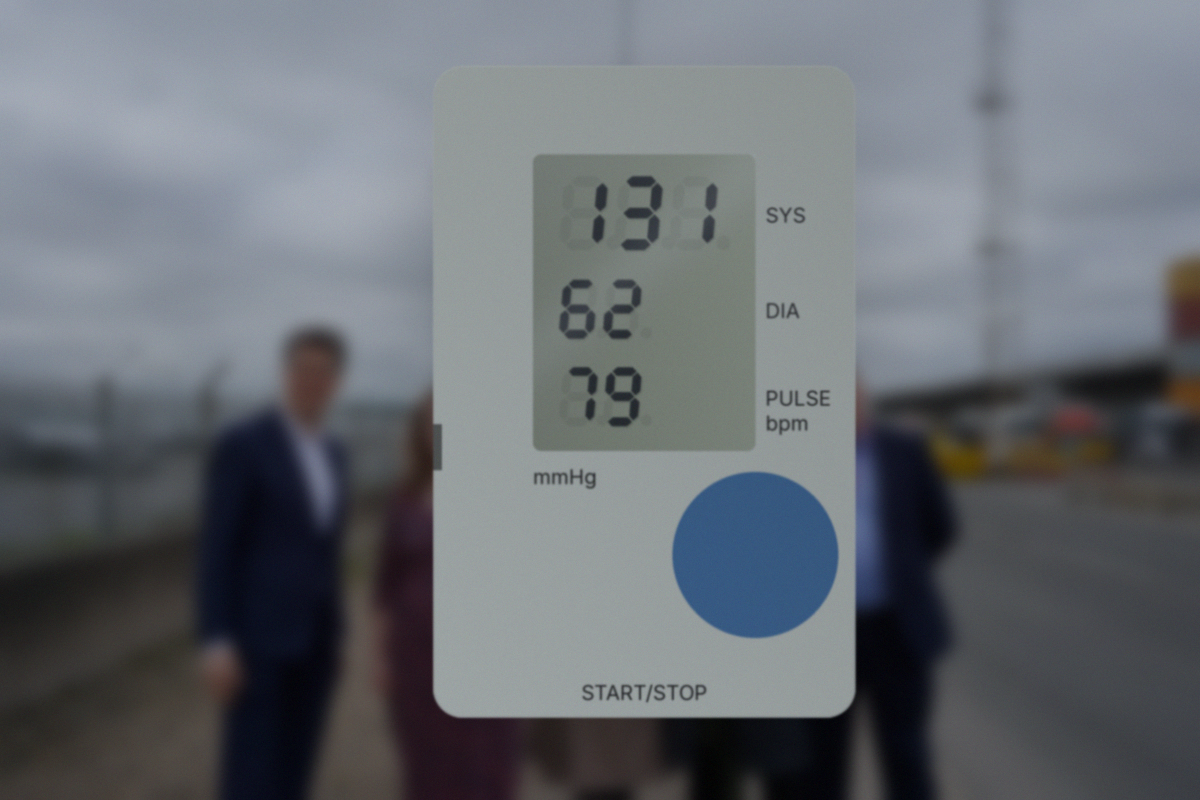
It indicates 131 mmHg
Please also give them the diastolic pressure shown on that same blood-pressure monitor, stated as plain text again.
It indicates 62 mmHg
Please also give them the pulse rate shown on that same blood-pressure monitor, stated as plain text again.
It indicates 79 bpm
